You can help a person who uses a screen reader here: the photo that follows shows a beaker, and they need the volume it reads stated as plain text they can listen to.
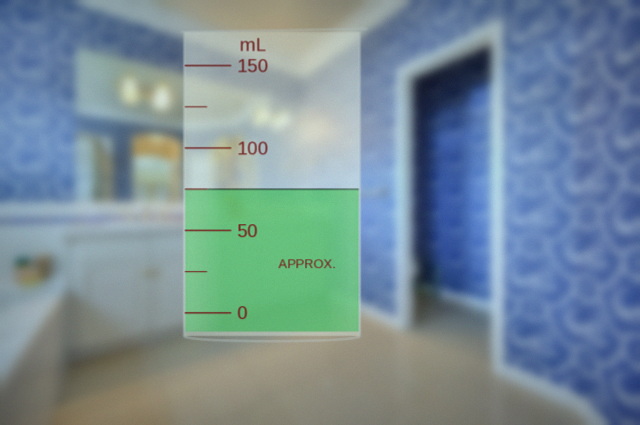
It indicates 75 mL
